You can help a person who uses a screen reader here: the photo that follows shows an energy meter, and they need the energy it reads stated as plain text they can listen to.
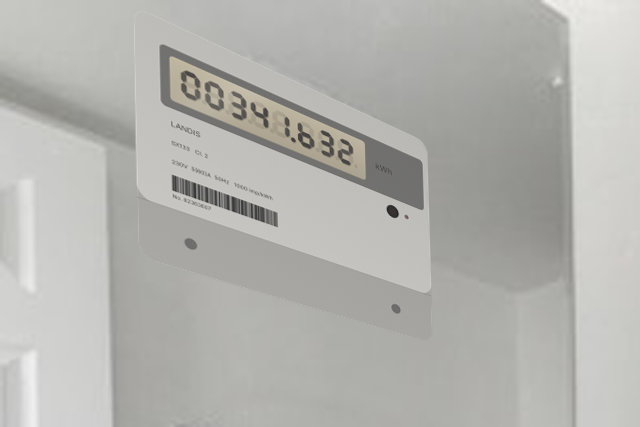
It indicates 341.632 kWh
